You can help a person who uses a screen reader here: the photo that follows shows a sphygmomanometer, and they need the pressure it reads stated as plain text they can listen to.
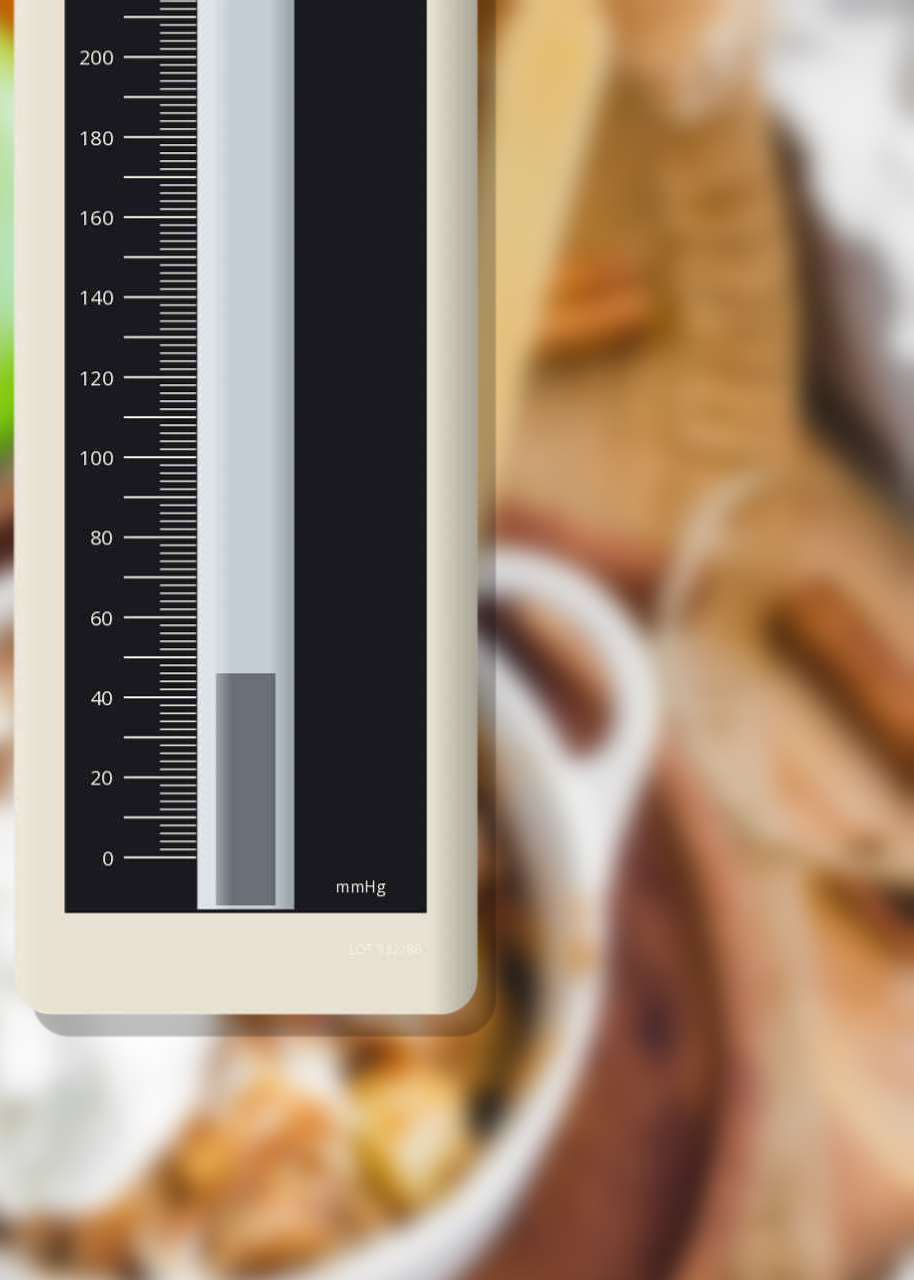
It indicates 46 mmHg
